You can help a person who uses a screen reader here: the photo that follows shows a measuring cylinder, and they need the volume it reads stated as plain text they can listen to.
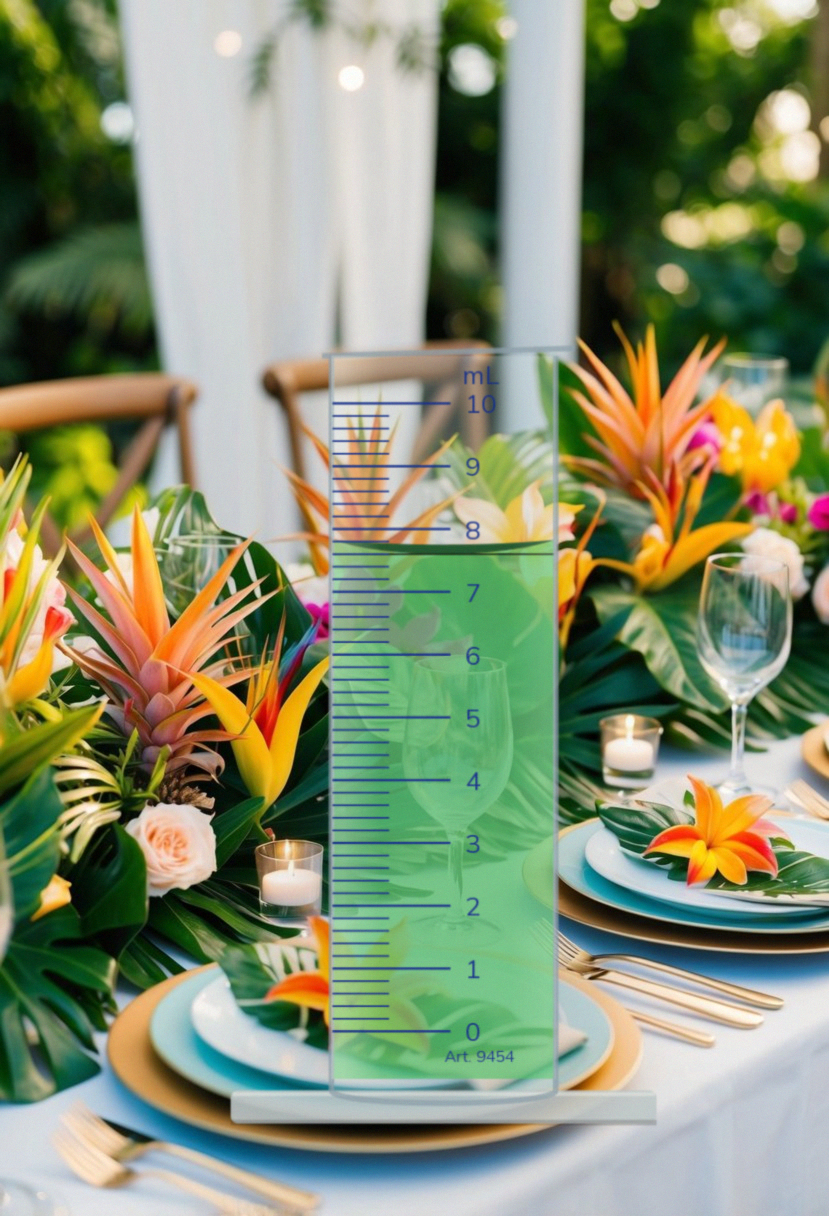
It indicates 7.6 mL
